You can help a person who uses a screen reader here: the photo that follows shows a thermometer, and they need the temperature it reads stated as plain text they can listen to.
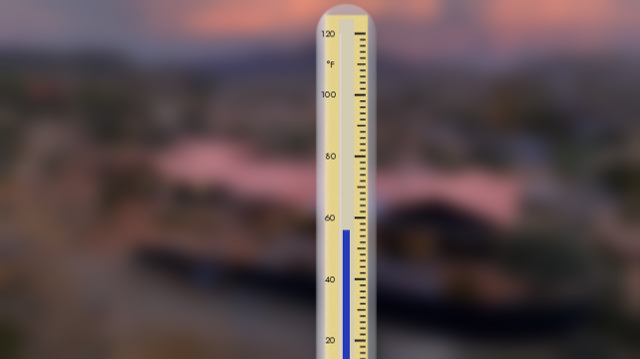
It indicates 56 °F
